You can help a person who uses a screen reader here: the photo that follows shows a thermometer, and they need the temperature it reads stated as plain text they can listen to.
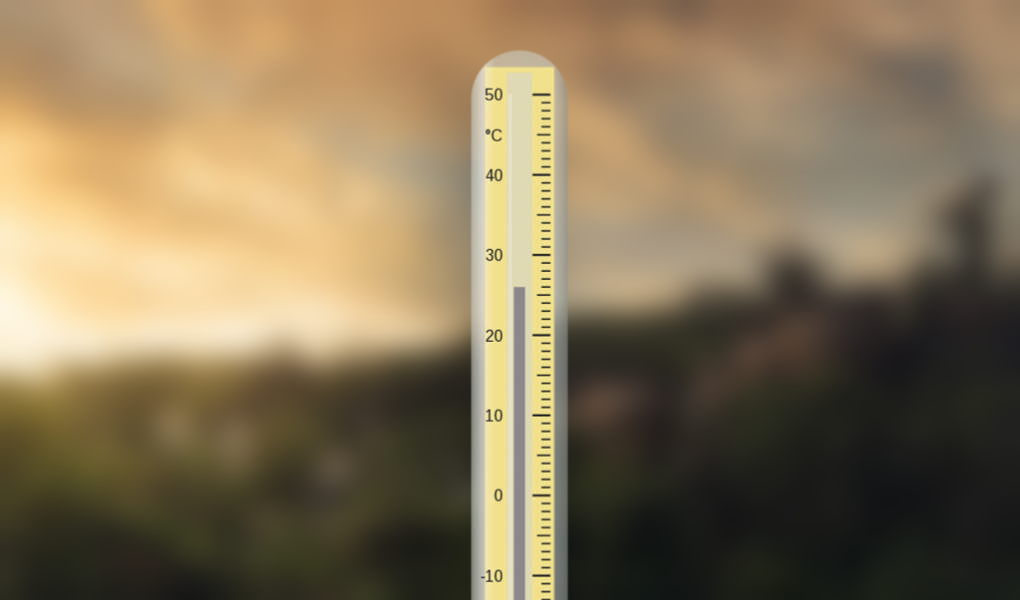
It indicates 26 °C
